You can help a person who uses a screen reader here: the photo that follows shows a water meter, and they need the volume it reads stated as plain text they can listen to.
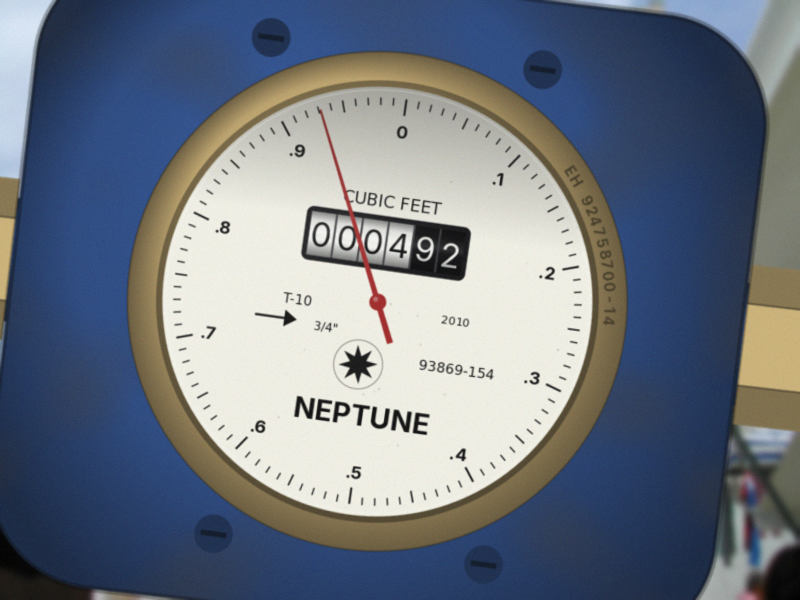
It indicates 491.93 ft³
